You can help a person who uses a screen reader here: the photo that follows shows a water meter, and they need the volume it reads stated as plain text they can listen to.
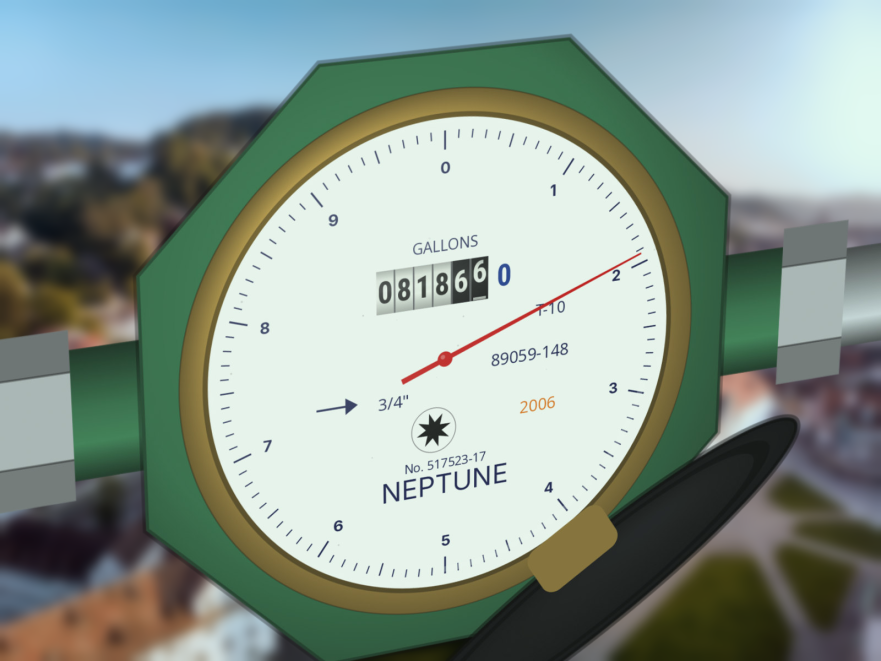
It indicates 818661.9 gal
